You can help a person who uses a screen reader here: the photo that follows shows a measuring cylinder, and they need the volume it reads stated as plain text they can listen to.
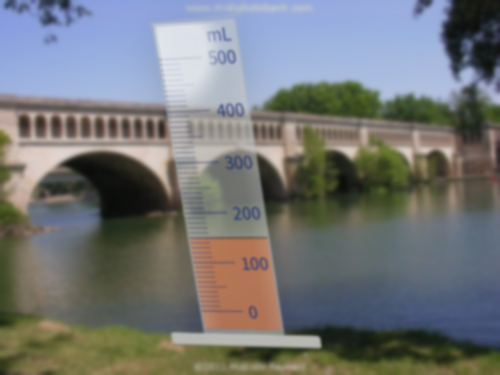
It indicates 150 mL
